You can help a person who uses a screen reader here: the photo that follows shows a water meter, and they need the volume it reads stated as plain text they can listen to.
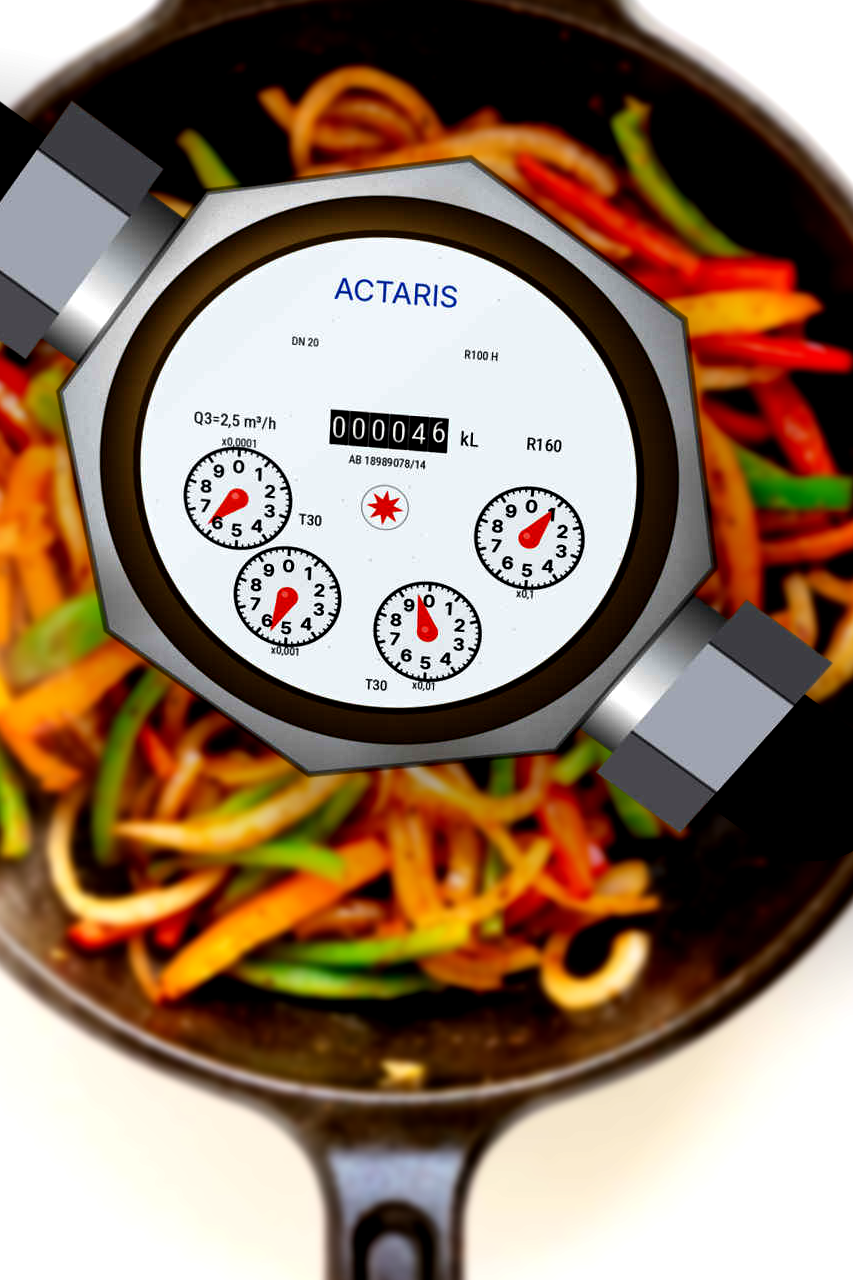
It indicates 46.0956 kL
